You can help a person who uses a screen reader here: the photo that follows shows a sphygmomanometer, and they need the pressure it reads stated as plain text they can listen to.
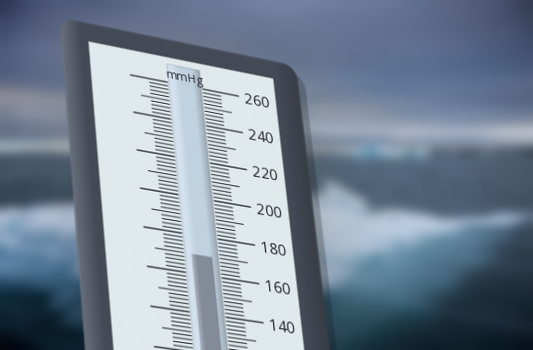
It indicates 170 mmHg
